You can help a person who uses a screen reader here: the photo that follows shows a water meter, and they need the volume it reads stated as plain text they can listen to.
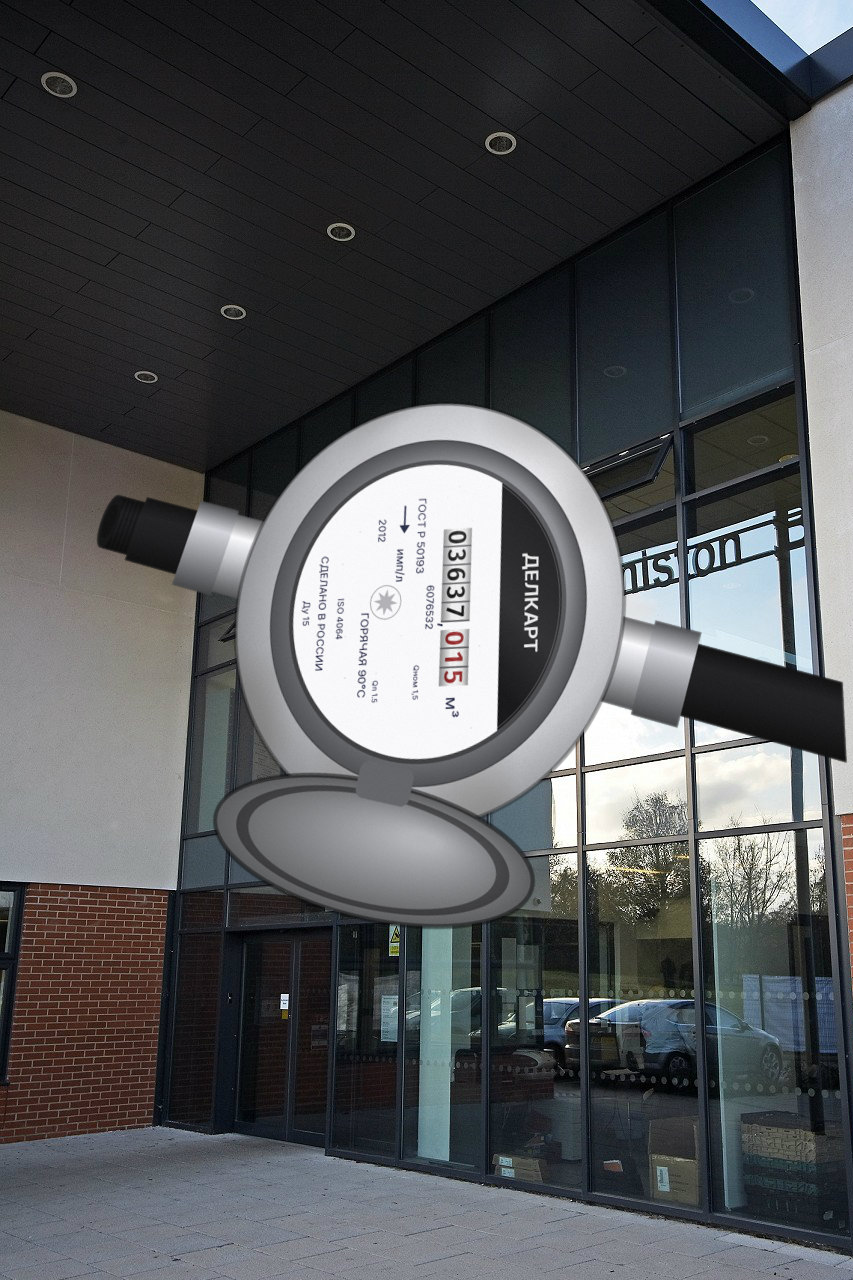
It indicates 3637.015 m³
